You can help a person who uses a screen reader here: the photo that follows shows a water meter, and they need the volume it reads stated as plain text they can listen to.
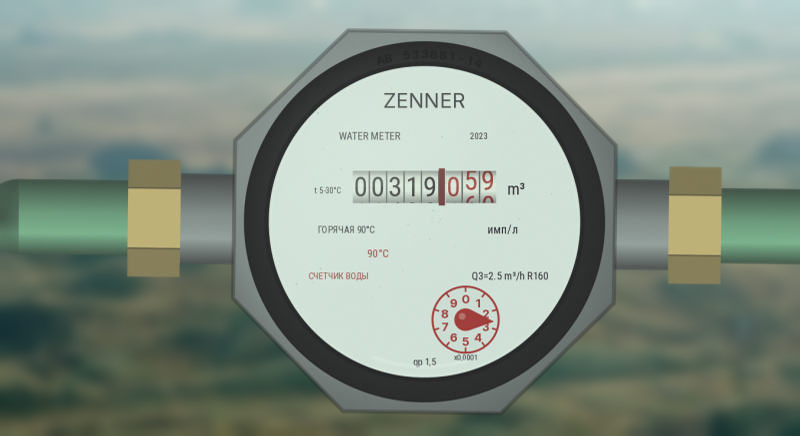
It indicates 319.0592 m³
